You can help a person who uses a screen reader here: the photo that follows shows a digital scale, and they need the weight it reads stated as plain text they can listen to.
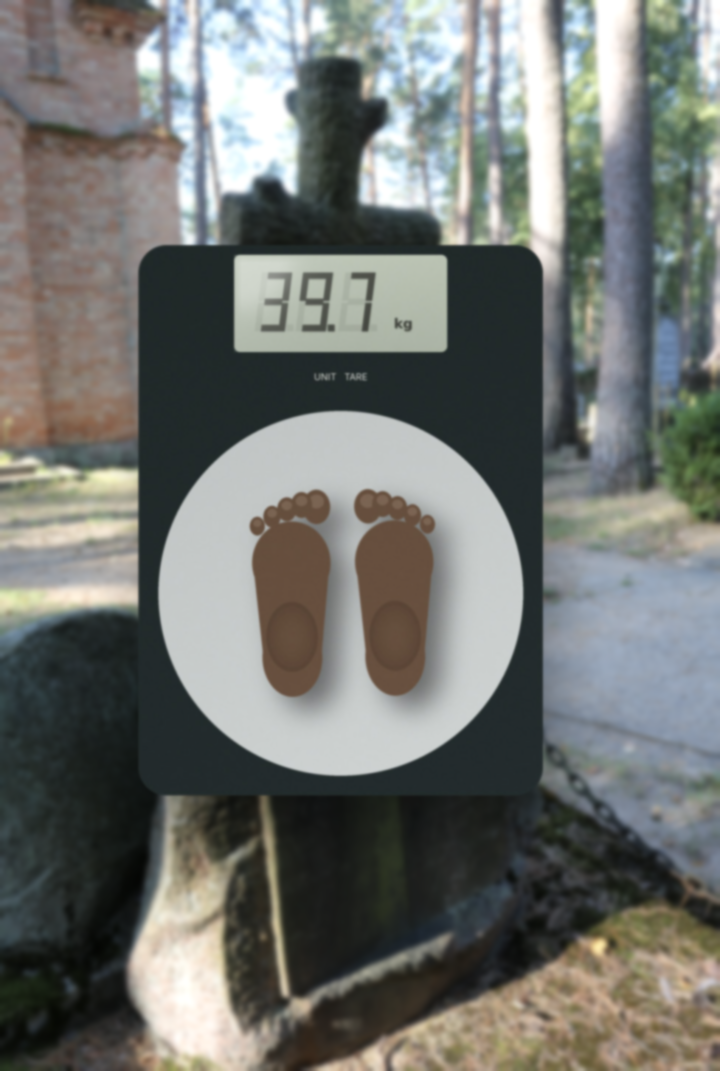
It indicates 39.7 kg
